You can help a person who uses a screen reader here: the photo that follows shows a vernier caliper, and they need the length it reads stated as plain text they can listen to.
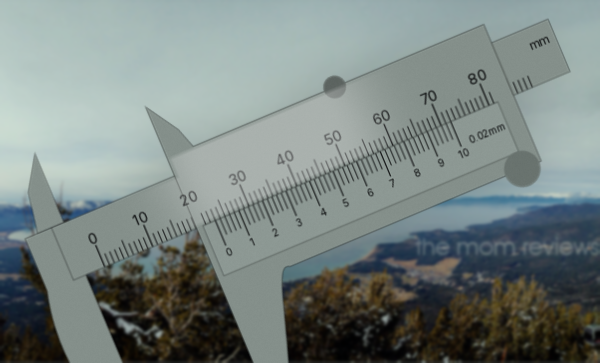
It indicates 23.0 mm
